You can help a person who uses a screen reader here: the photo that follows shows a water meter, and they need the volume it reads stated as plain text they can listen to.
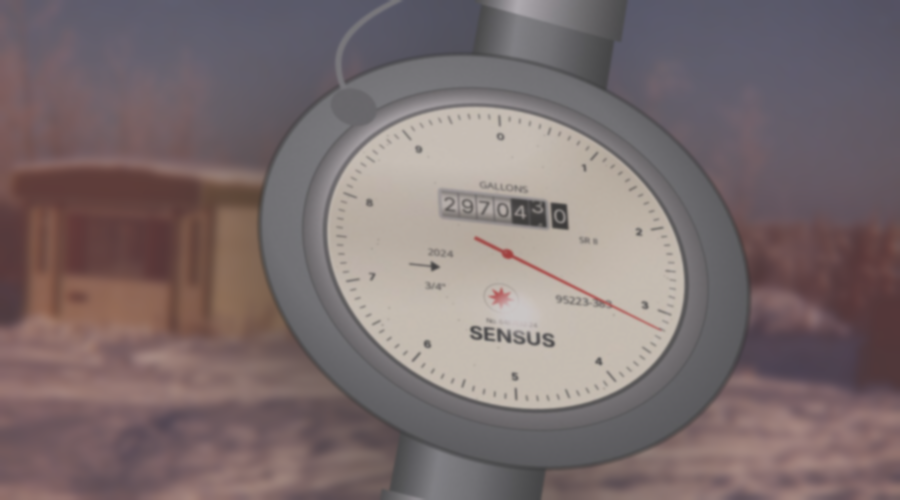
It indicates 2970433.2 gal
